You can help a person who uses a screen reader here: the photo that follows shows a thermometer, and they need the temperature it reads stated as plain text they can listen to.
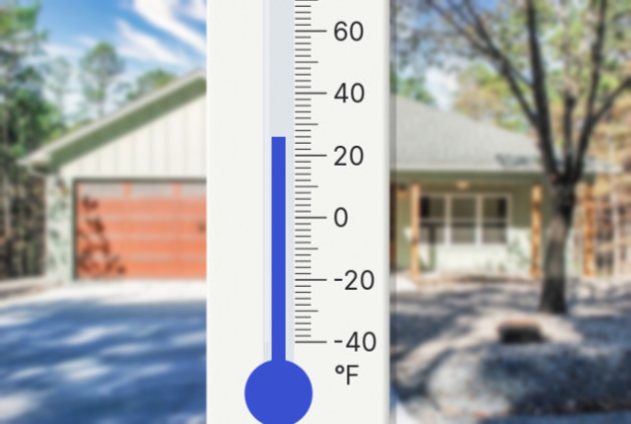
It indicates 26 °F
